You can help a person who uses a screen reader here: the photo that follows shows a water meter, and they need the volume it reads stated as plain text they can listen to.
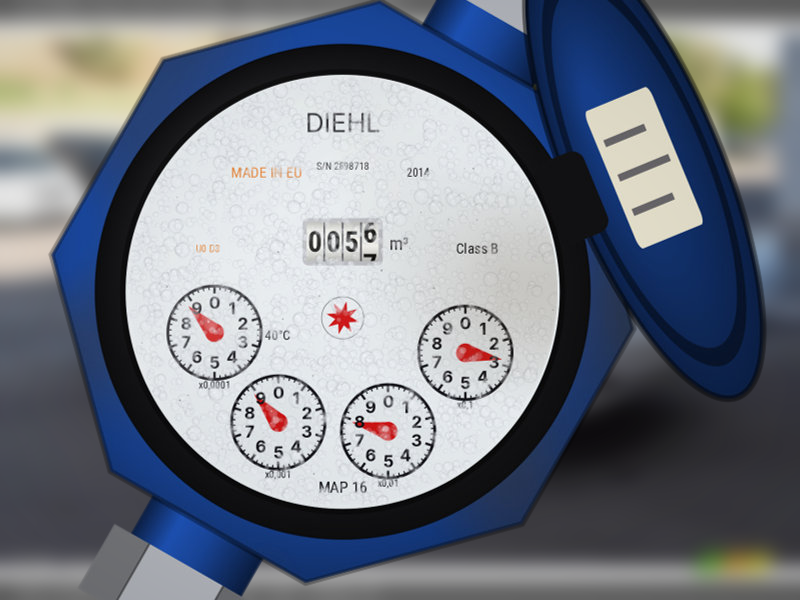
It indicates 56.2788 m³
